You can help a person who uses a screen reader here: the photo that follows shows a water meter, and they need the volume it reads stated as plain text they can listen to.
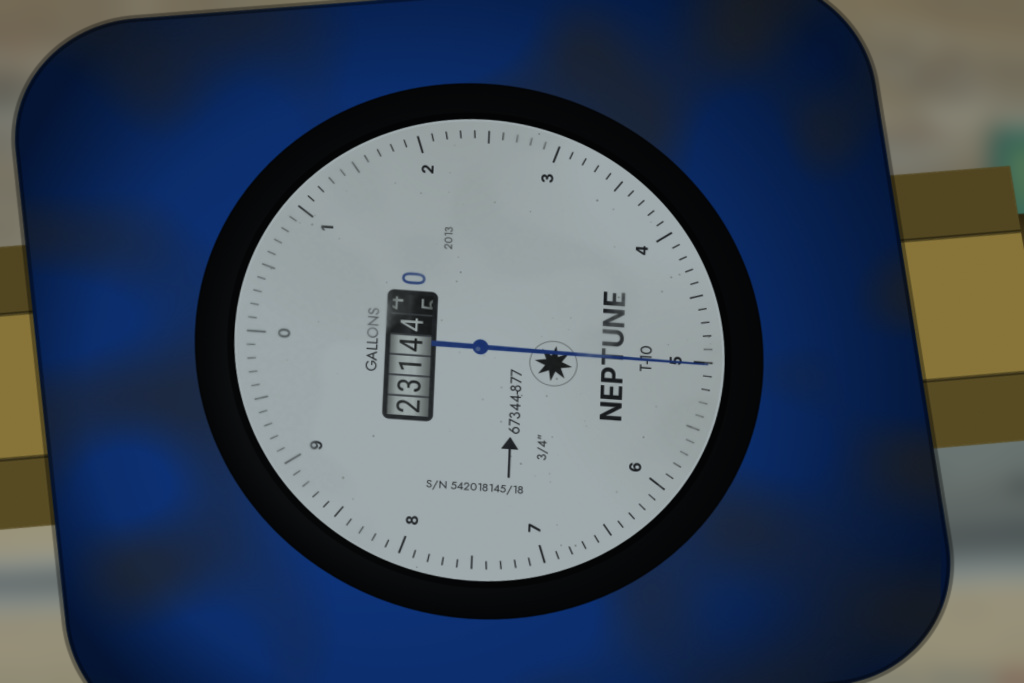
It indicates 2314445.0 gal
